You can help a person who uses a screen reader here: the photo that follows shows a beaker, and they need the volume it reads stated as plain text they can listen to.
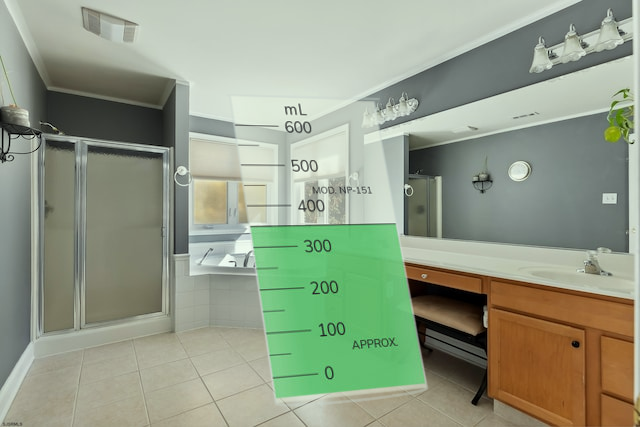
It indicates 350 mL
